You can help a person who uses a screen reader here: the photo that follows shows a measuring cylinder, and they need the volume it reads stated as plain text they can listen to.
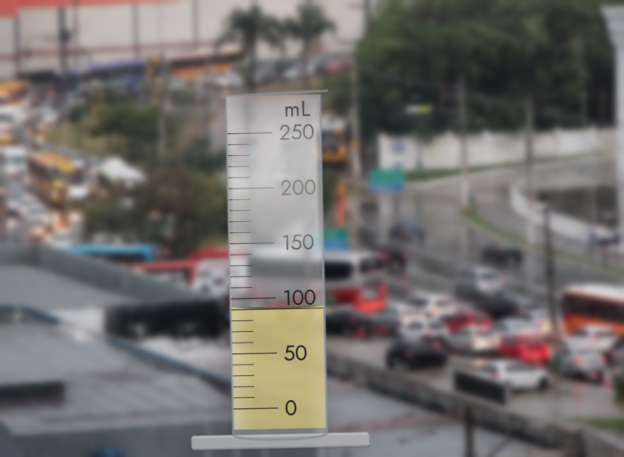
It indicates 90 mL
